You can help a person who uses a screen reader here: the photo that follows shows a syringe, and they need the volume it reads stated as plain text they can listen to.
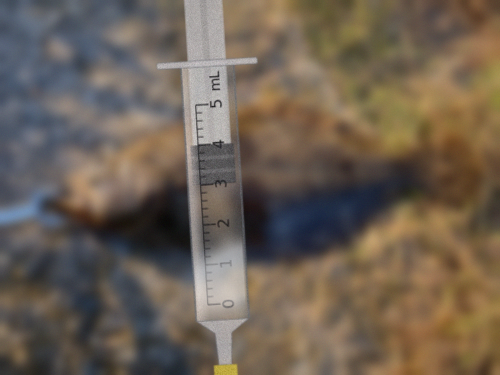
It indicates 3 mL
